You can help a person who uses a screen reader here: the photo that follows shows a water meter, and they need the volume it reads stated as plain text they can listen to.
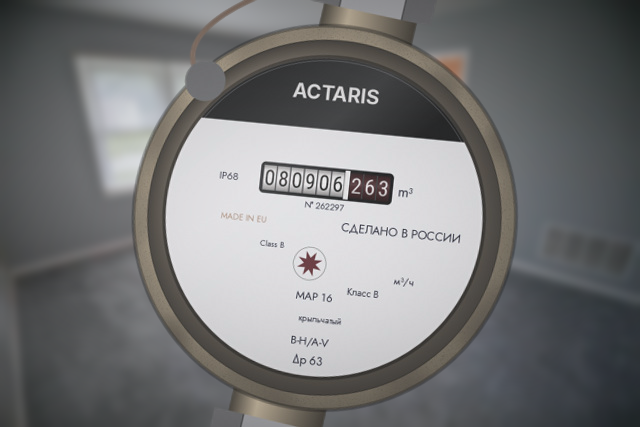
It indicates 80906.263 m³
